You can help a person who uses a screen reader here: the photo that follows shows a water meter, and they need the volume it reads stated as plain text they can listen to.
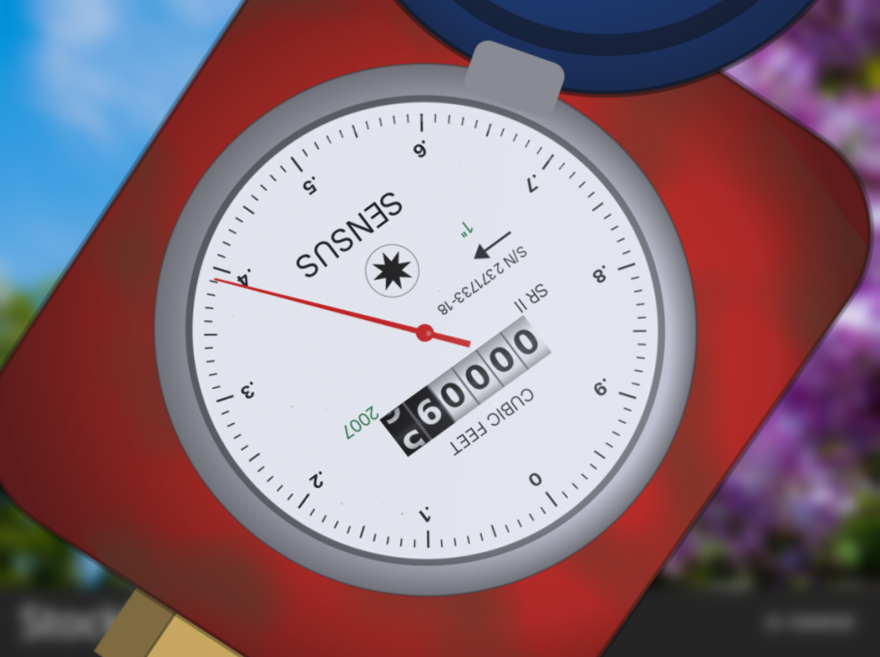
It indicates 95.39 ft³
